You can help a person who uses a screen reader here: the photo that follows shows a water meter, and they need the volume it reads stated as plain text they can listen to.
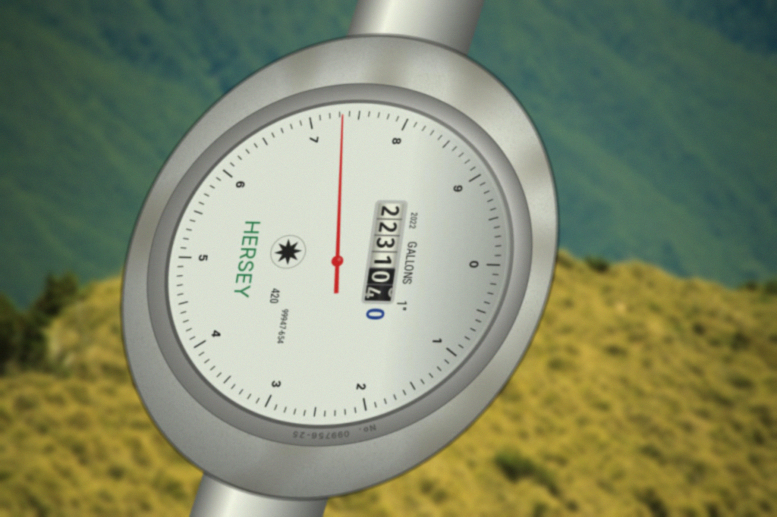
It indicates 2231037.3 gal
